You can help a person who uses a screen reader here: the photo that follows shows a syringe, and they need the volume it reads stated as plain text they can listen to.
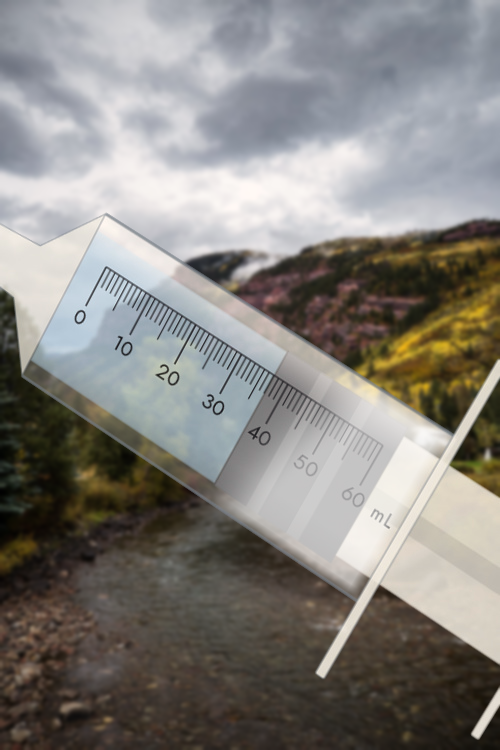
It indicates 37 mL
